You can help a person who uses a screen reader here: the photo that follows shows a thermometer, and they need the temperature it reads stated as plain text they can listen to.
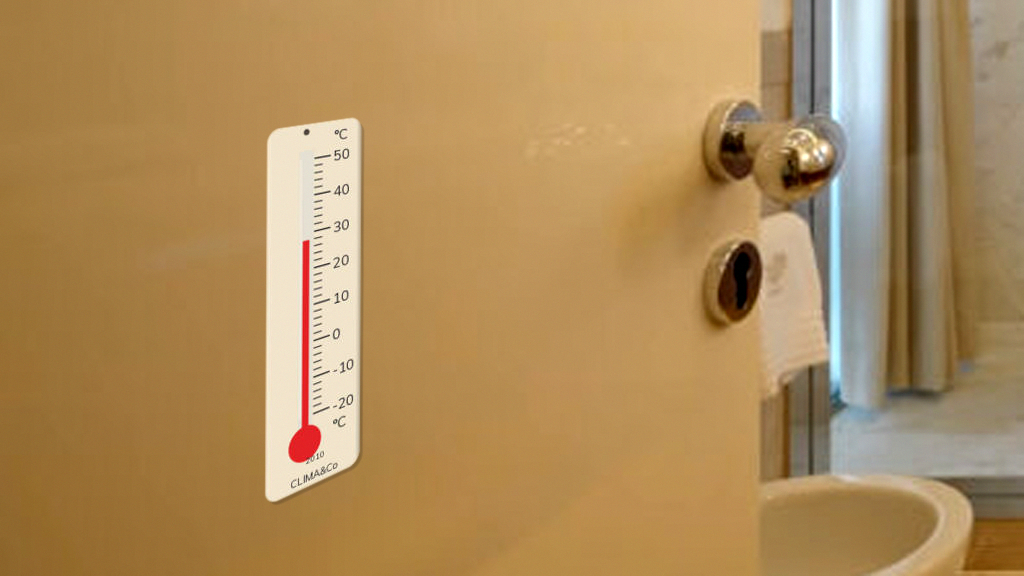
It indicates 28 °C
